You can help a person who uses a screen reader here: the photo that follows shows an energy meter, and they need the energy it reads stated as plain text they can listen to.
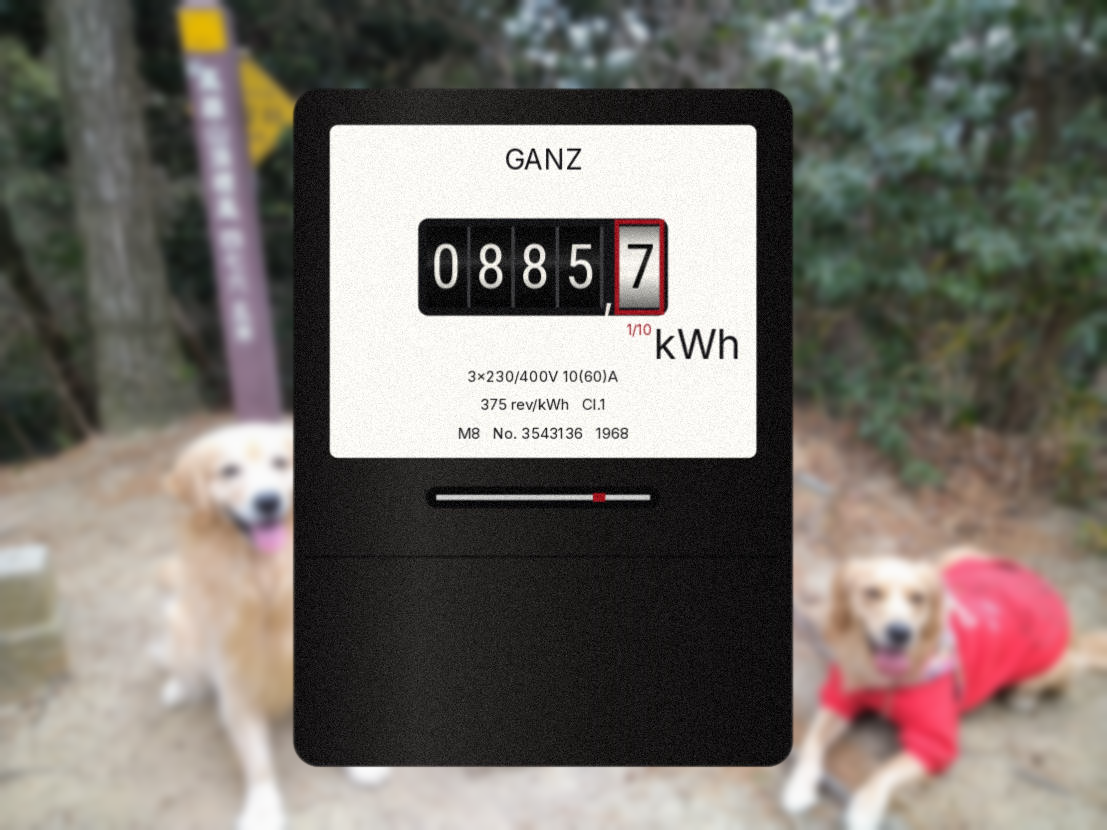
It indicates 885.7 kWh
